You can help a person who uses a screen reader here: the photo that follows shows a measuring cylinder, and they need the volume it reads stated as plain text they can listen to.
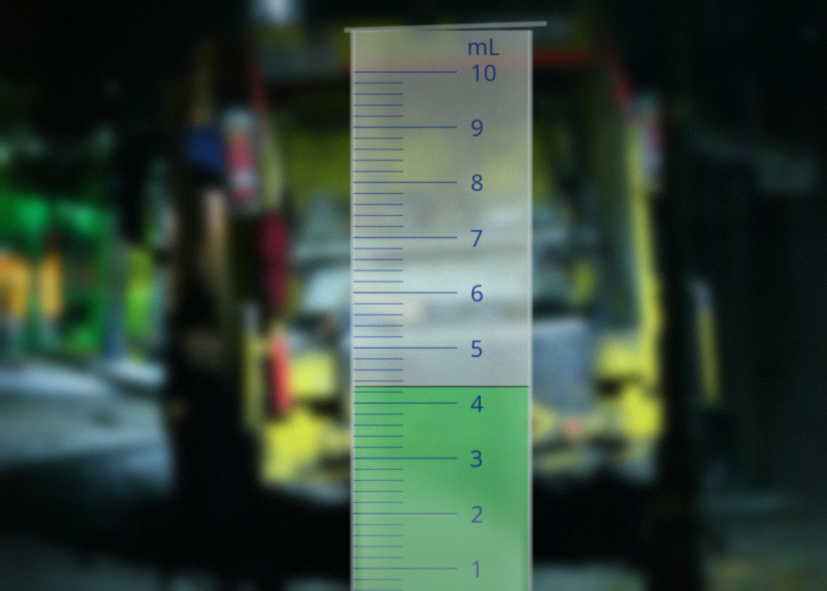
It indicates 4.3 mL
